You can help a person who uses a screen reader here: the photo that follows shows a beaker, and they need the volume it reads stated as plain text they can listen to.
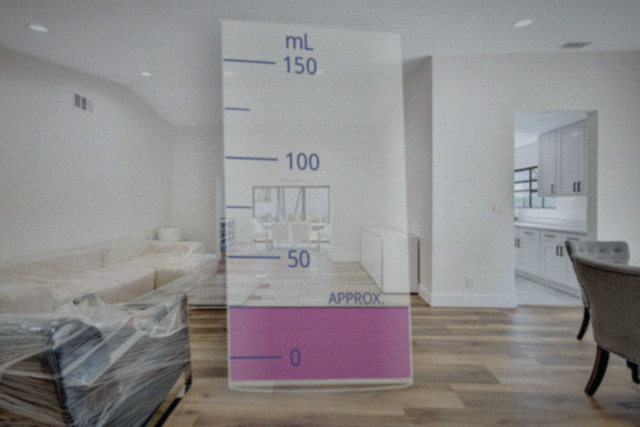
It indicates 25 mL
